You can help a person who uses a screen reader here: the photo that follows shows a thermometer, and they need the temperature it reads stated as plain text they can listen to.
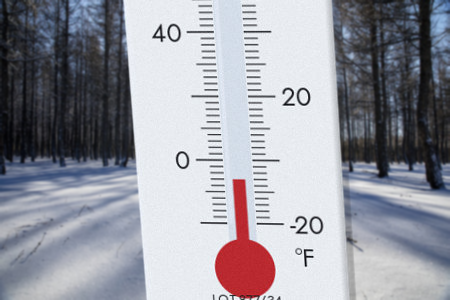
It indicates -6 °F
